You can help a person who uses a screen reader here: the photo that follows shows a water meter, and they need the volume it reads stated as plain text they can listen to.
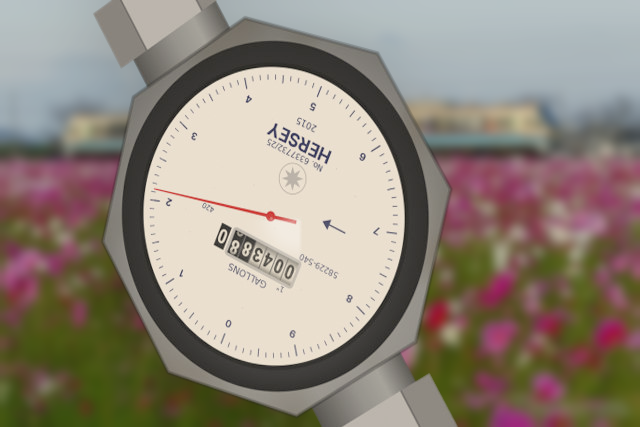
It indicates 43882.1 gal
